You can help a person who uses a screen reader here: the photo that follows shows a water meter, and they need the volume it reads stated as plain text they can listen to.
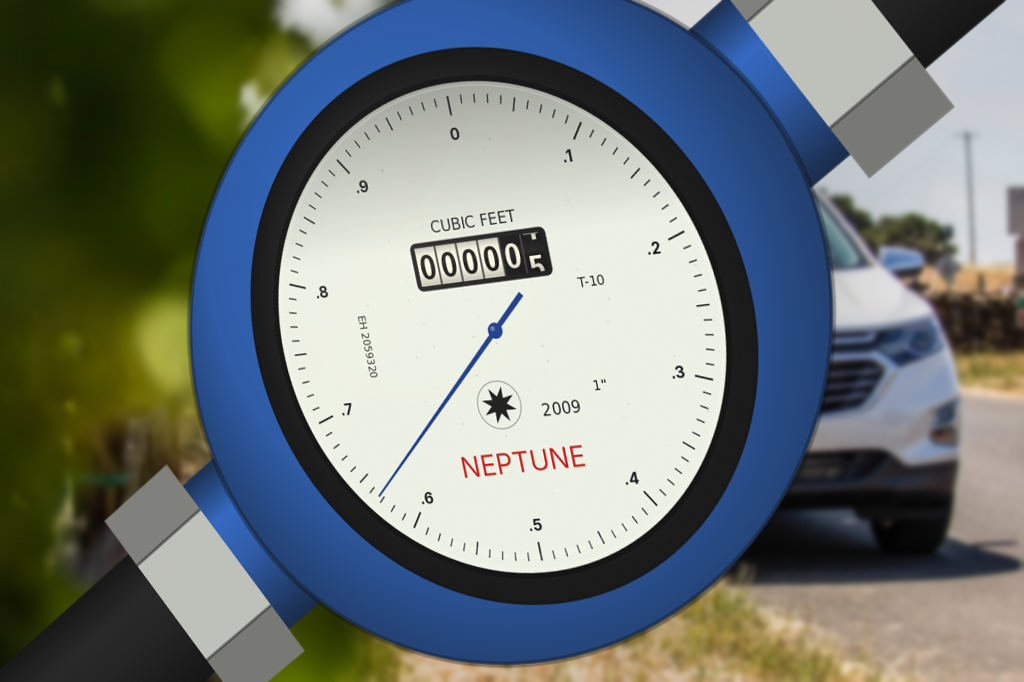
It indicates 4.63 ft³
